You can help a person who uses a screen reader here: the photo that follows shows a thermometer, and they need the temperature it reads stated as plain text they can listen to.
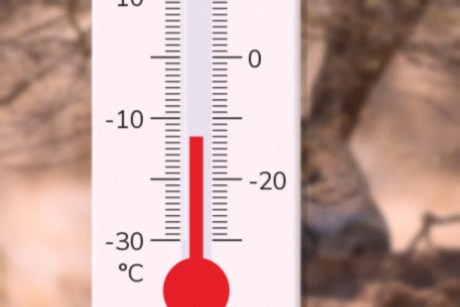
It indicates -13 °C
